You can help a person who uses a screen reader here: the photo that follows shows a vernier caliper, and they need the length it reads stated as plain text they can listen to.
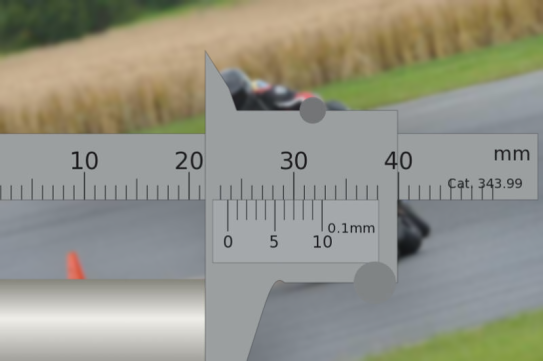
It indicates 23.7 mm
